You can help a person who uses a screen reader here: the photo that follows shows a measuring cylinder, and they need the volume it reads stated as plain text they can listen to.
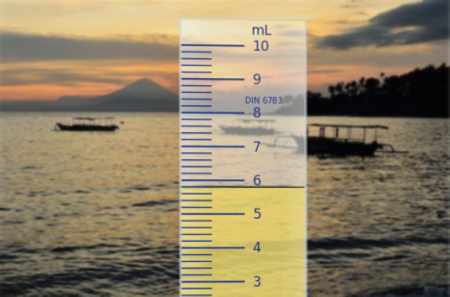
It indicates 5.8 mL
